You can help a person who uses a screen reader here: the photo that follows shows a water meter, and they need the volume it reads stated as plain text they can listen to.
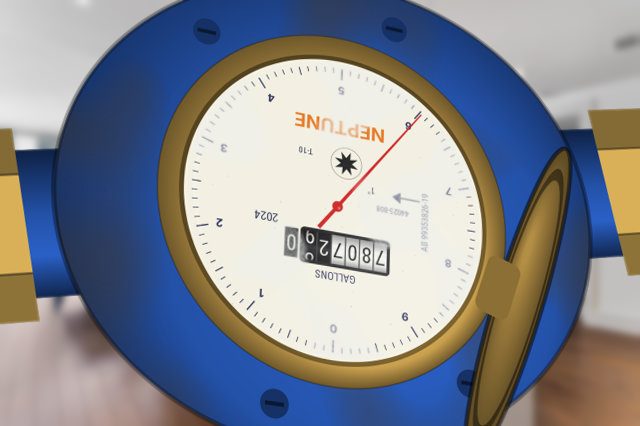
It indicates 7807286.0 gal
